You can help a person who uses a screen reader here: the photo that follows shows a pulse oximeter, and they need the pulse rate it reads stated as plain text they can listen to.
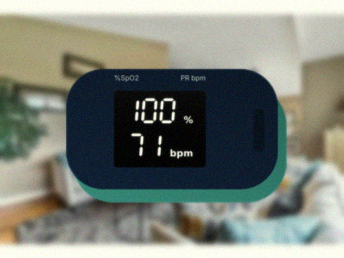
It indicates 71 bpm
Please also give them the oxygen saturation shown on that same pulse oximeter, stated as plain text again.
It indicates 100 %
